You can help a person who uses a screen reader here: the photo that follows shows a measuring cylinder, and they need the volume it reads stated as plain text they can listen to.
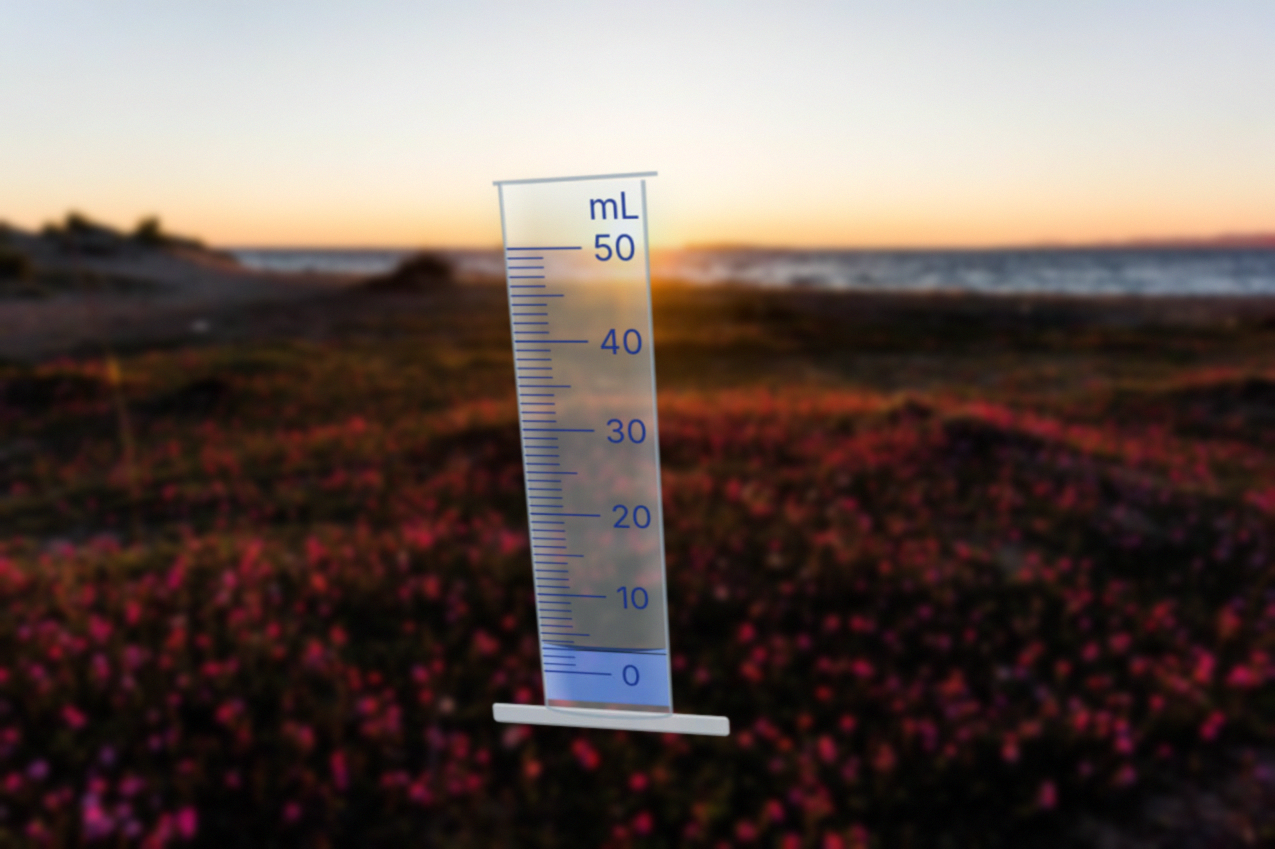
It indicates 3 mL
